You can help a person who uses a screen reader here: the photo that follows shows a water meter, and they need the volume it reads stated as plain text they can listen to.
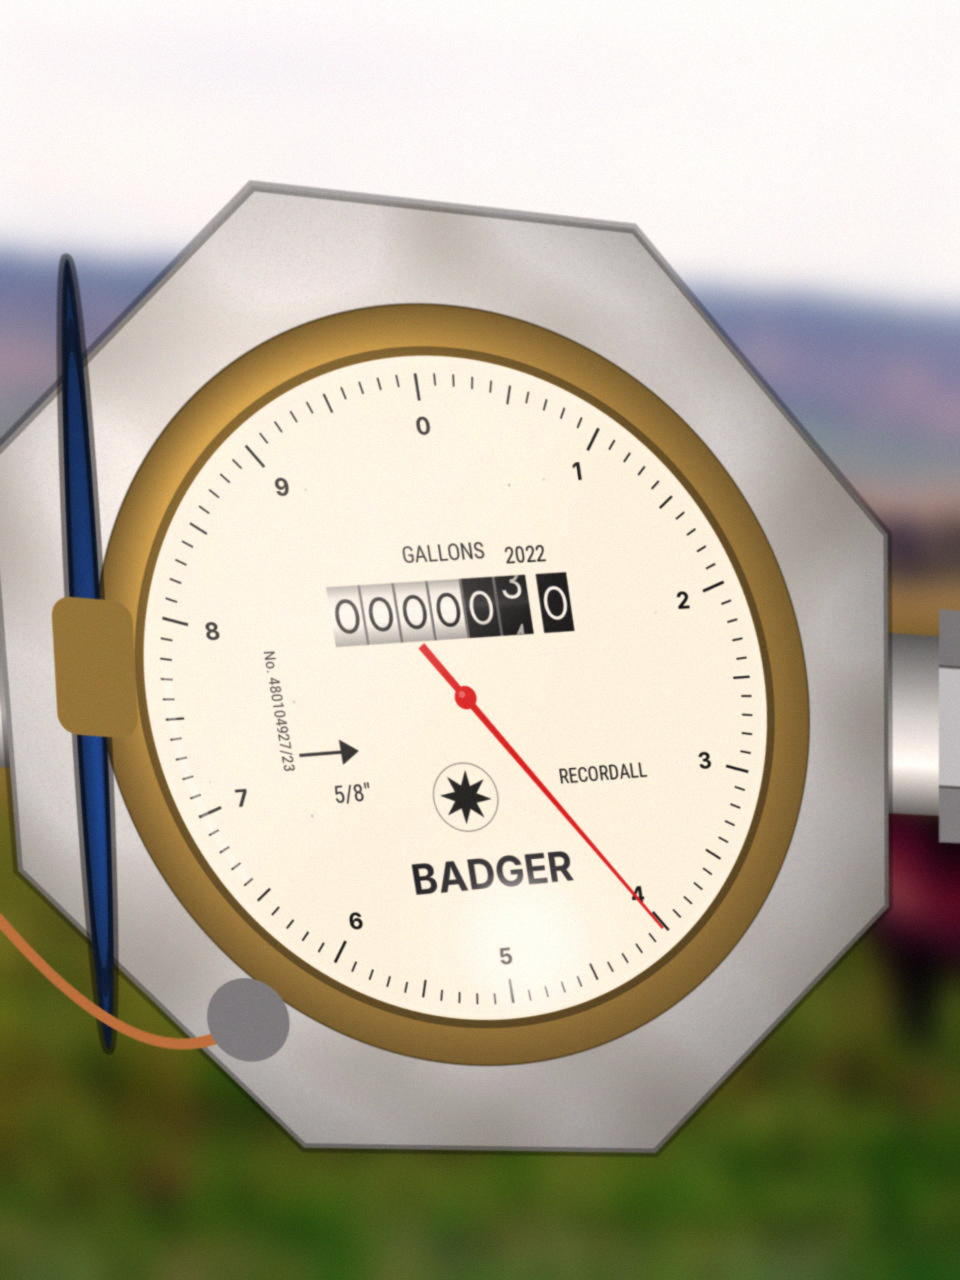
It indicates 34.0 gal
